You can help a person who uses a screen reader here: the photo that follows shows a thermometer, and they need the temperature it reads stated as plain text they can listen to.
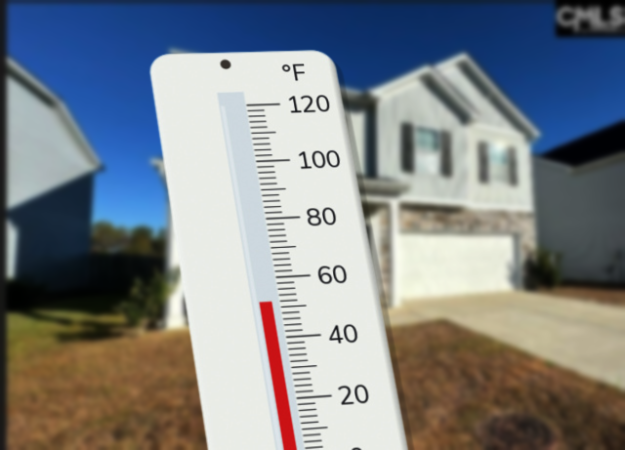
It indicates 52 °F
